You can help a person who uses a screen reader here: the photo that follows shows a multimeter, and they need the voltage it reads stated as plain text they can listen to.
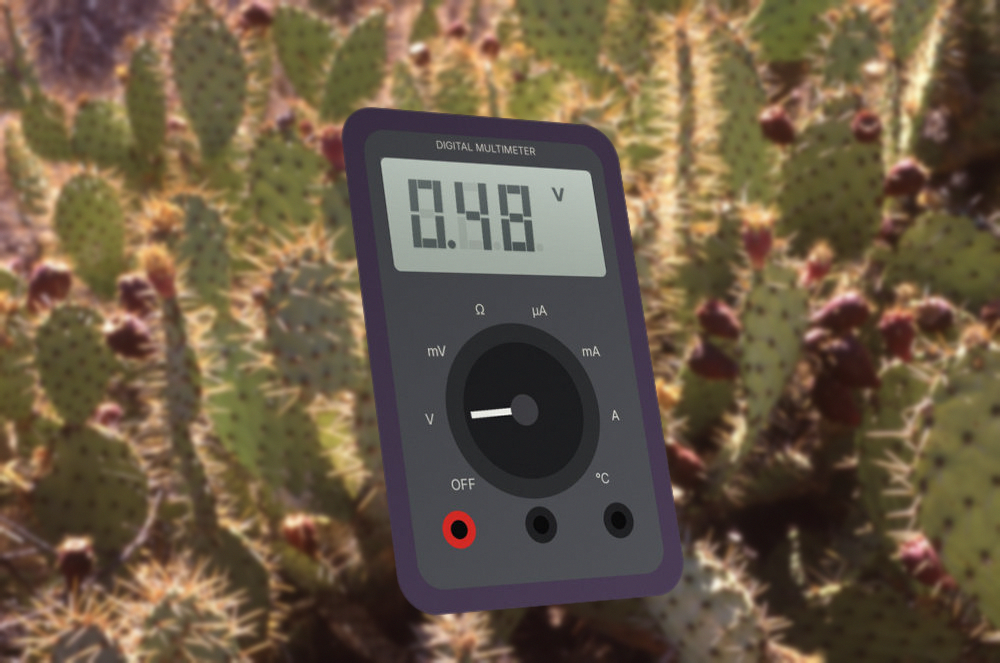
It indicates 0.48 V
